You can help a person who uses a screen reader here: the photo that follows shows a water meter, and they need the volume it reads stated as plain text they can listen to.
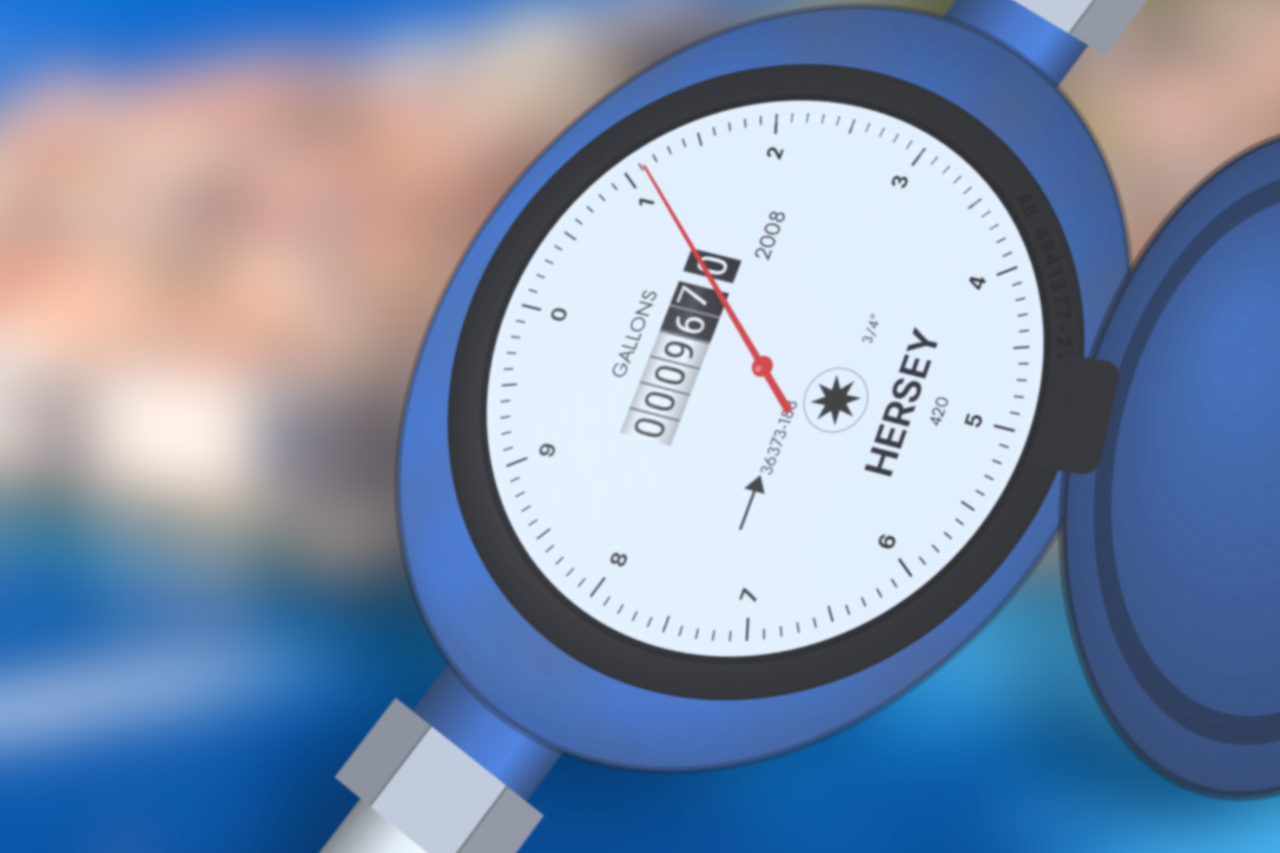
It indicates 9671.1 gal
